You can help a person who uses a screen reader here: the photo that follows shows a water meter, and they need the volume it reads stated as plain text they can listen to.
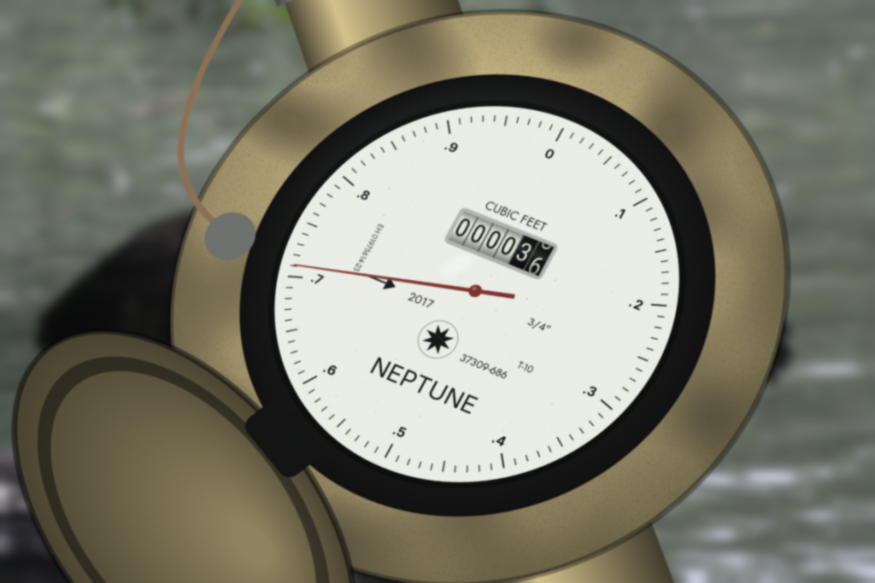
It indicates 35.71 ft³
